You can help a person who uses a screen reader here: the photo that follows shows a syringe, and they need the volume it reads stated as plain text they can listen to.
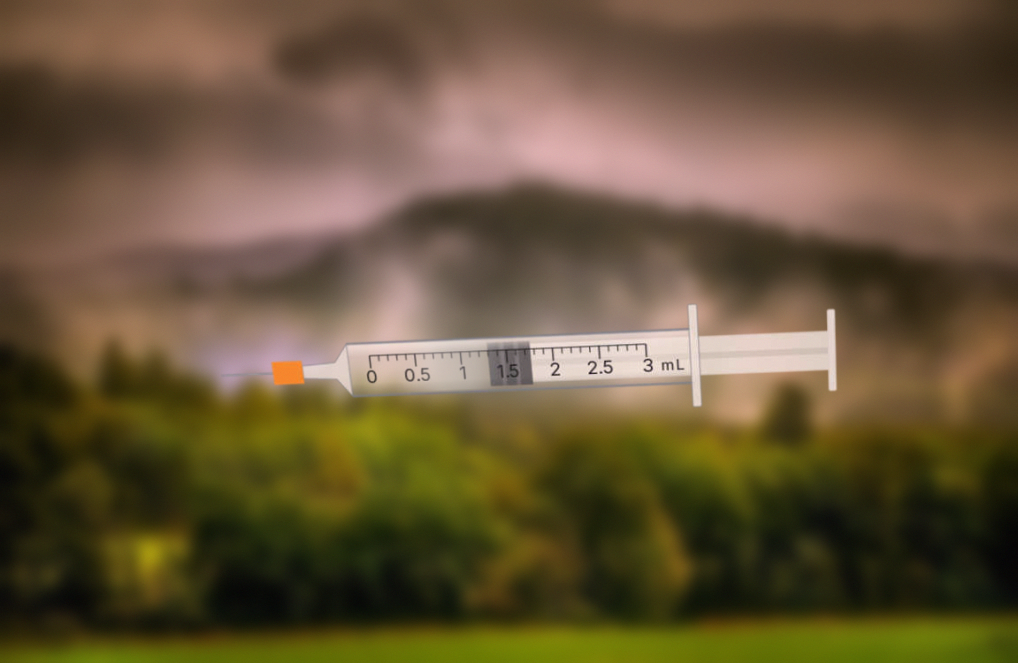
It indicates 1.3 mL
